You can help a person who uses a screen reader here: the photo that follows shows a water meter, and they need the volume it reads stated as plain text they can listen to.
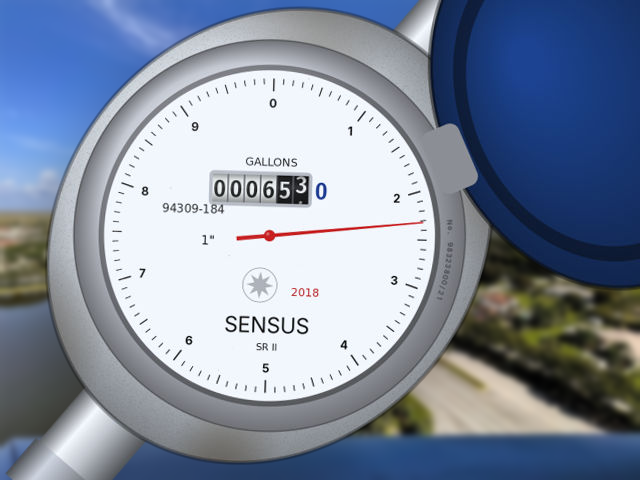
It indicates 6532.3 gal
